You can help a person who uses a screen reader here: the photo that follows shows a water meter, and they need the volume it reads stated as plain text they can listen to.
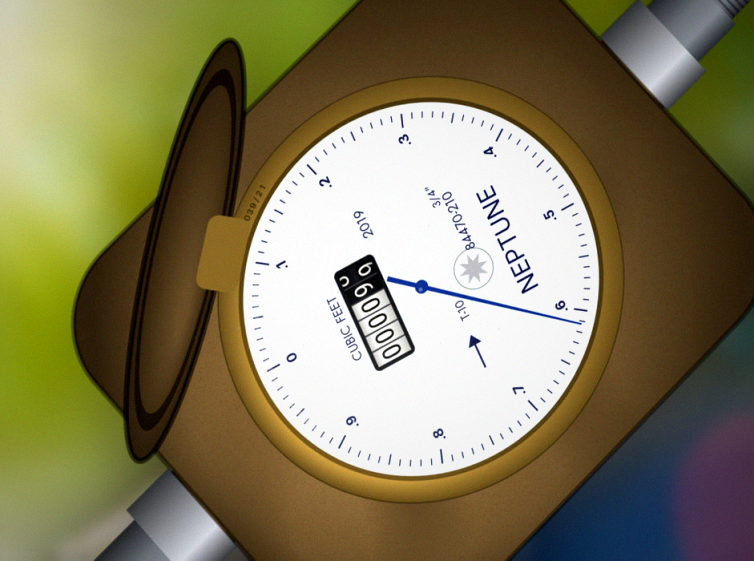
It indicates 98.61 ft³
